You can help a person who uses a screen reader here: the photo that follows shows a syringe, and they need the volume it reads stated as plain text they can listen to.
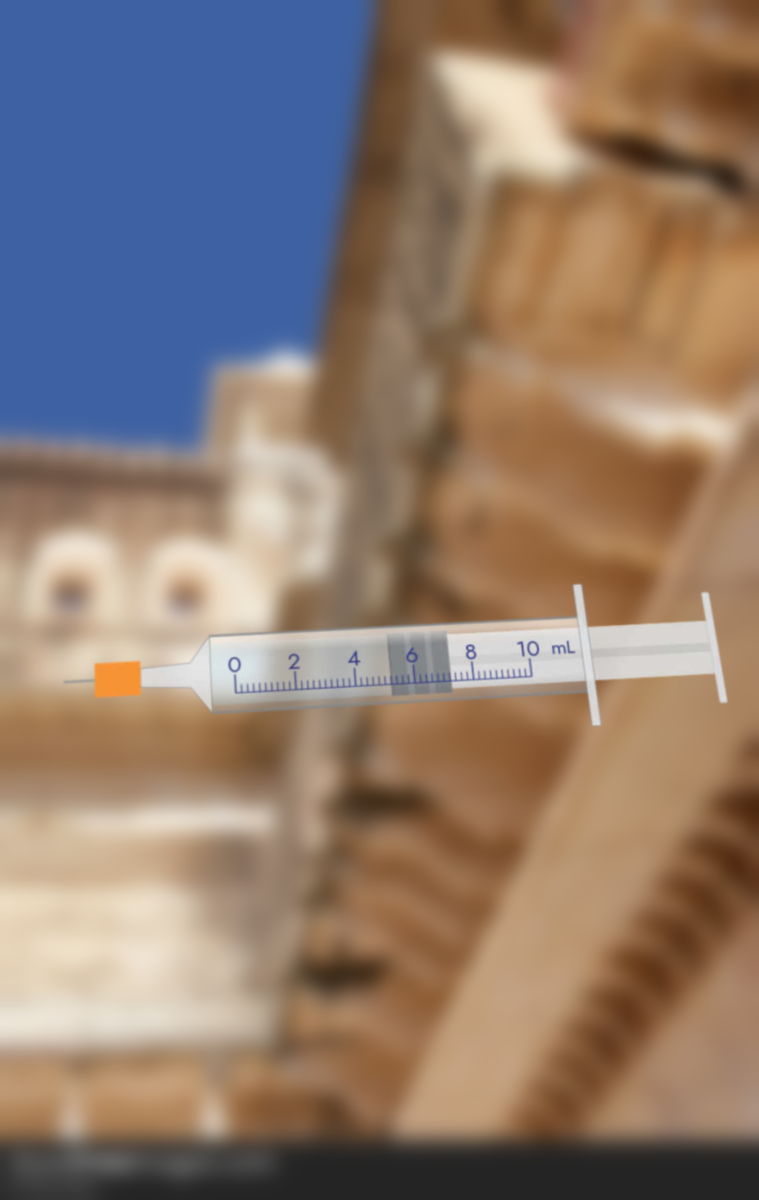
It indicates 5.2 mL
